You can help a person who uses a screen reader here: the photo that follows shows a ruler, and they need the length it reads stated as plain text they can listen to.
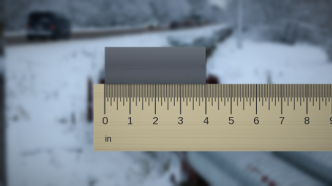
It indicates 4 in
